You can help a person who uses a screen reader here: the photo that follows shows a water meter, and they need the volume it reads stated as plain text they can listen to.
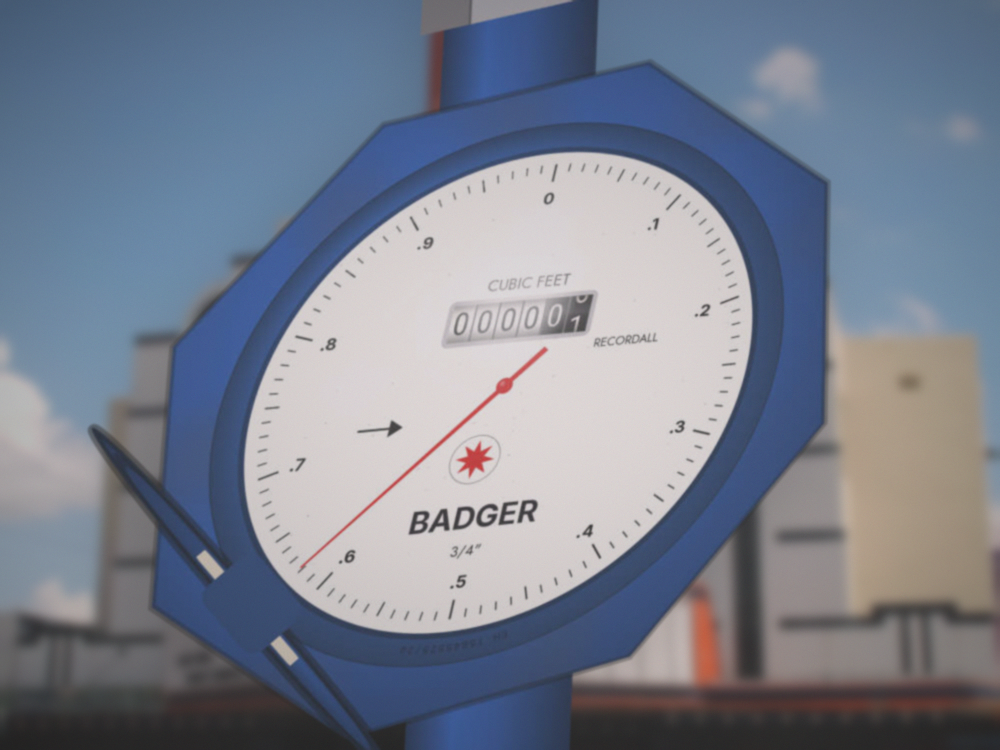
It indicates 0.62 ft³
